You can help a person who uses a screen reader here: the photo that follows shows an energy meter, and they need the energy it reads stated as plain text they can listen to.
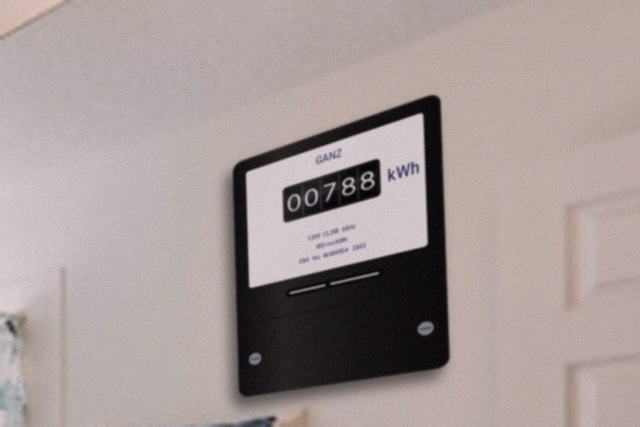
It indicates 788 kWh
